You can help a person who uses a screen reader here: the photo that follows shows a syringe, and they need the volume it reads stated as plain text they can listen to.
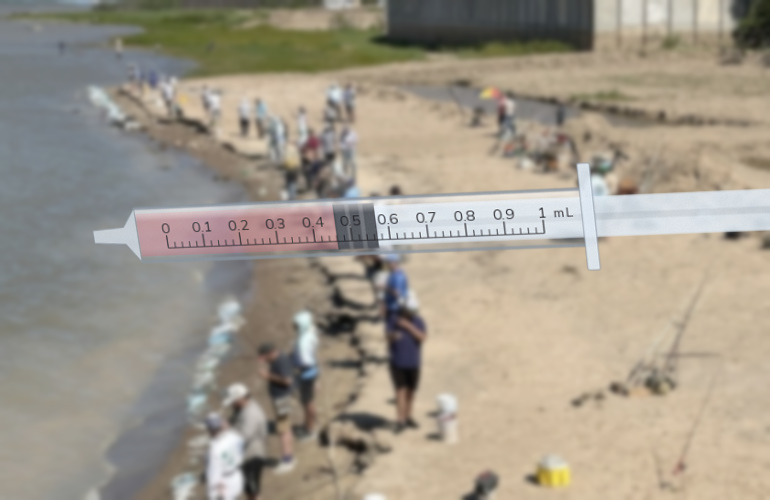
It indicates 0.46 mL
